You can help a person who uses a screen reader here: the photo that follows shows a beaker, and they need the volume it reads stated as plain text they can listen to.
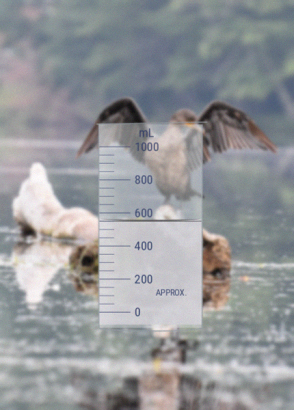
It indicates 550 mL
